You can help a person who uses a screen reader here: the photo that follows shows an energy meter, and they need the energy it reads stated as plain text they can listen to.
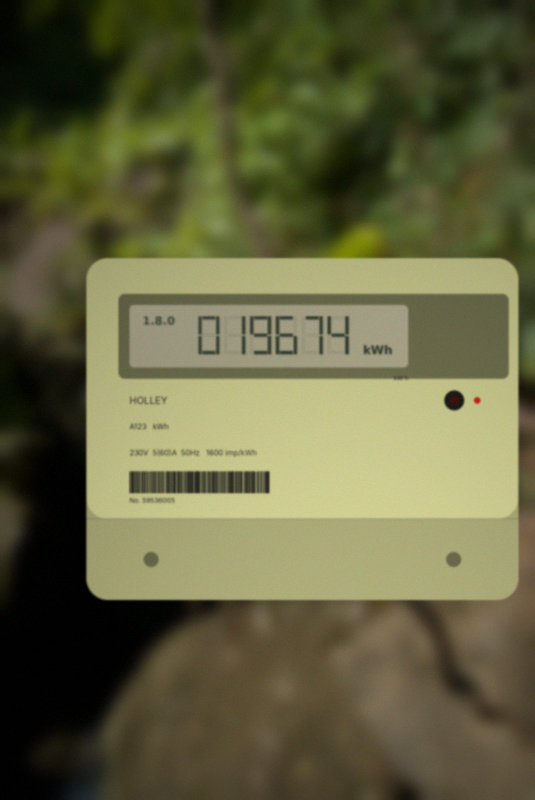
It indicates 19674 kWh
